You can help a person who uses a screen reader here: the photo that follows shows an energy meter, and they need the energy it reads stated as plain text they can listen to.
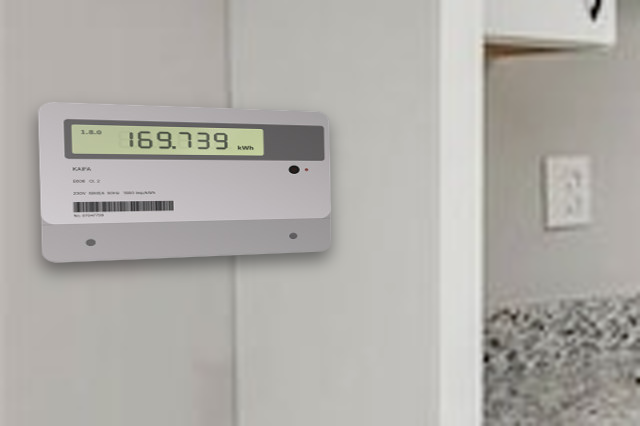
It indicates 169.739 kWh
